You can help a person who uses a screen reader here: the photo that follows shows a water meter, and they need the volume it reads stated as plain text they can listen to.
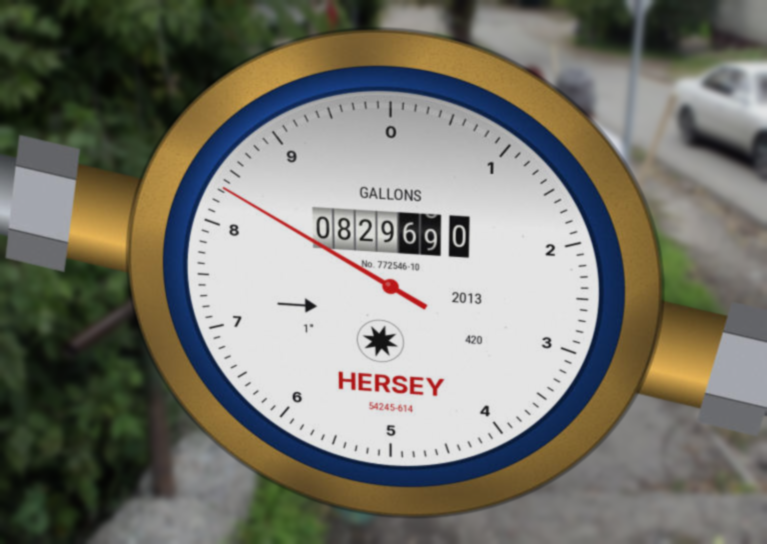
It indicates 829688.3 gal
